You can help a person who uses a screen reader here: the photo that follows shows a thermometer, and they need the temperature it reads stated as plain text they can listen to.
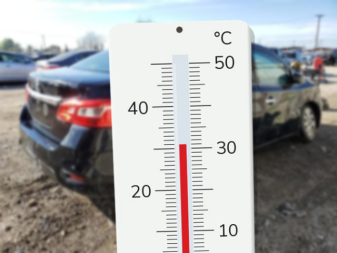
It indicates 31 °C
